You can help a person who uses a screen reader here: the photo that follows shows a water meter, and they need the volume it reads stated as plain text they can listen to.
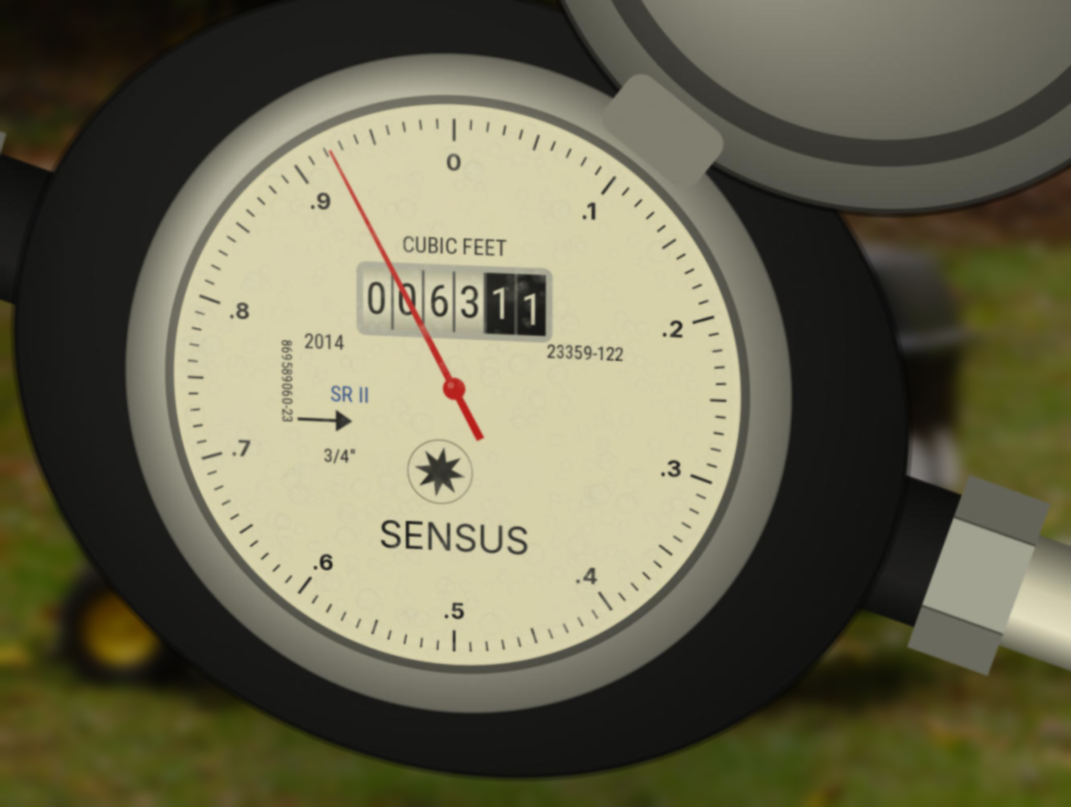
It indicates 6310.92 ft³
